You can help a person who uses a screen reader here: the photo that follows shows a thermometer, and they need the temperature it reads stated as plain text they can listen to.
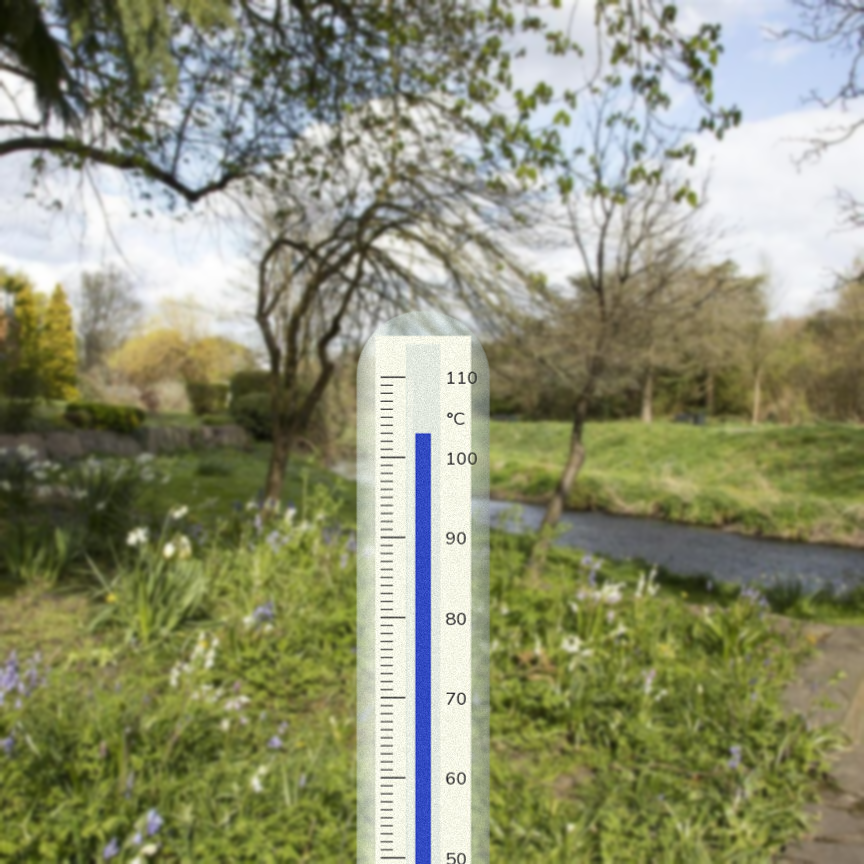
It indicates 103 °C
